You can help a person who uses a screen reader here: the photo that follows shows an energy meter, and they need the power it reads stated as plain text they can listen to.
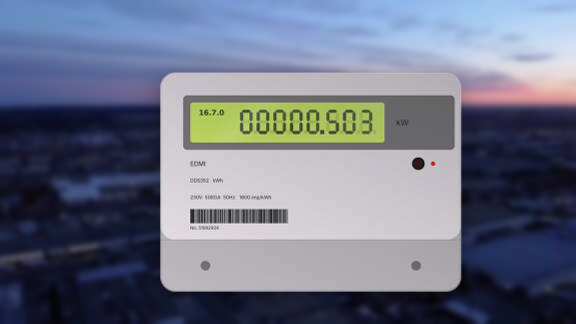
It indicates 0.503 kW
